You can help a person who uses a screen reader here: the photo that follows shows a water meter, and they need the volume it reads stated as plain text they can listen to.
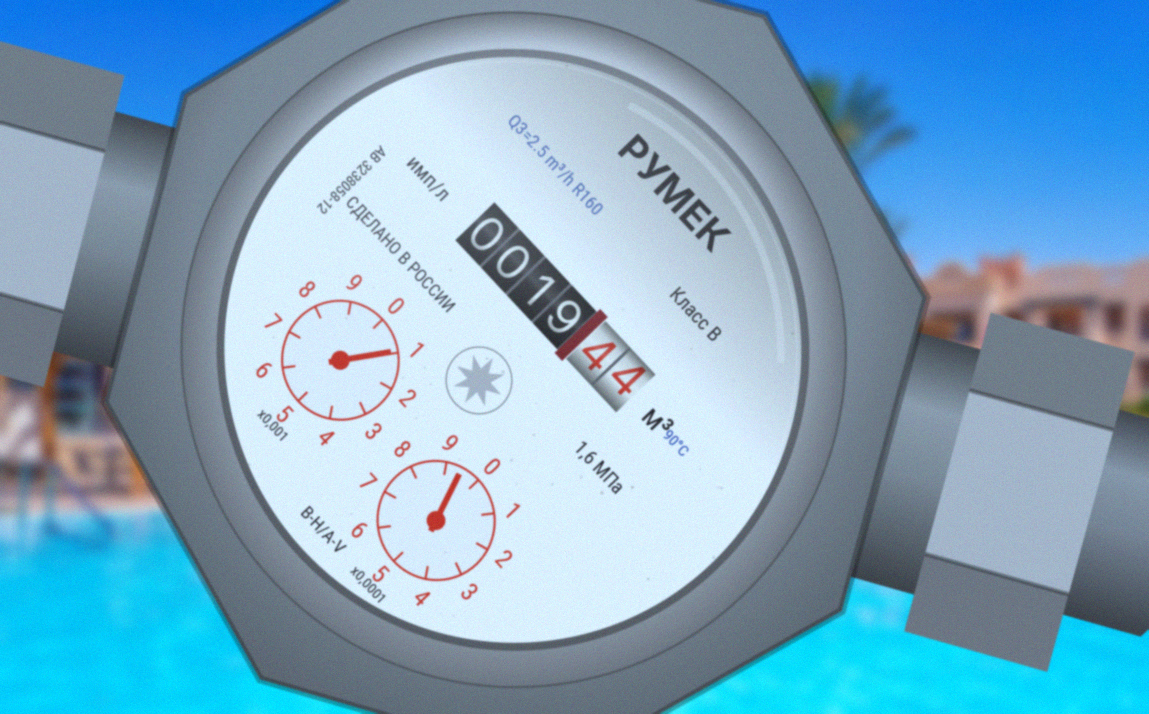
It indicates 19.4409 m³
